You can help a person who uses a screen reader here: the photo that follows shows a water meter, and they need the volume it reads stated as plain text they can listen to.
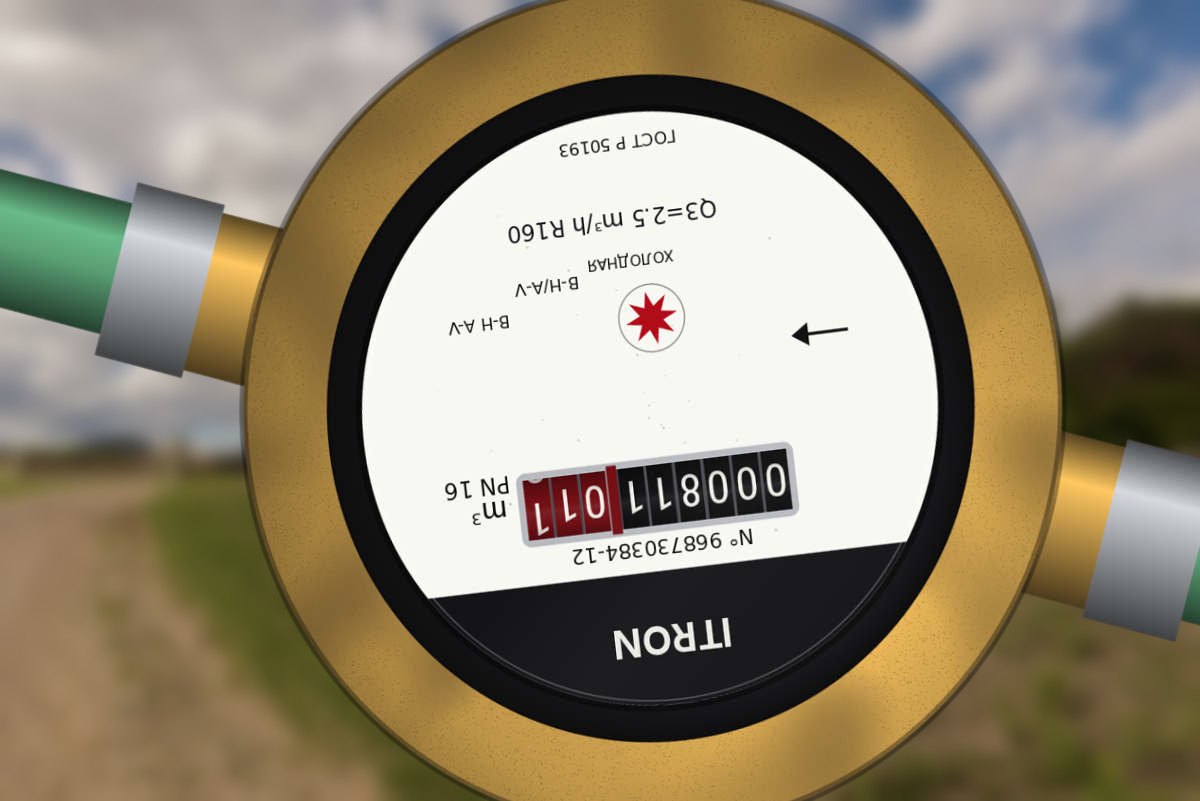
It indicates 811.011 m³
